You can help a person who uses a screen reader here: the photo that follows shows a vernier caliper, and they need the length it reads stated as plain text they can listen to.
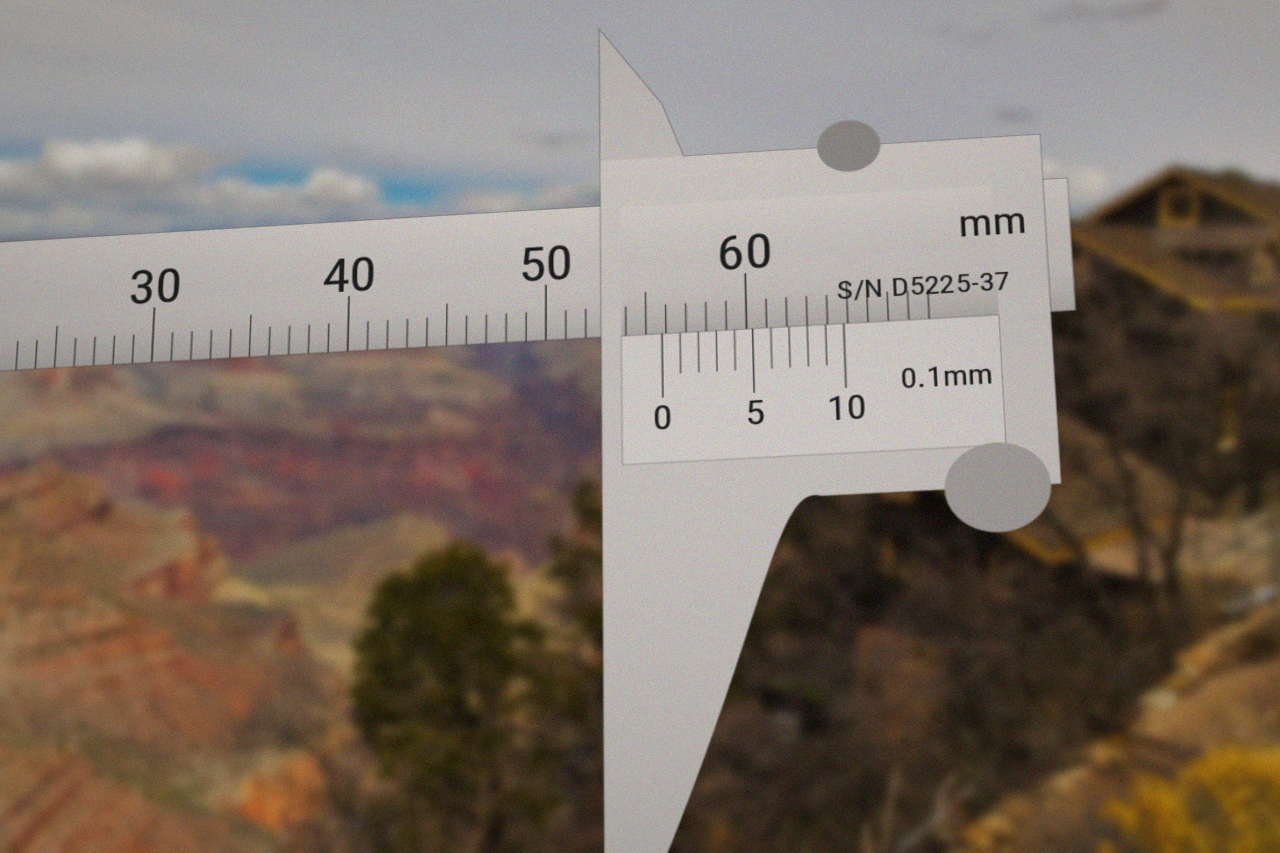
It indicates 55.8 mm
